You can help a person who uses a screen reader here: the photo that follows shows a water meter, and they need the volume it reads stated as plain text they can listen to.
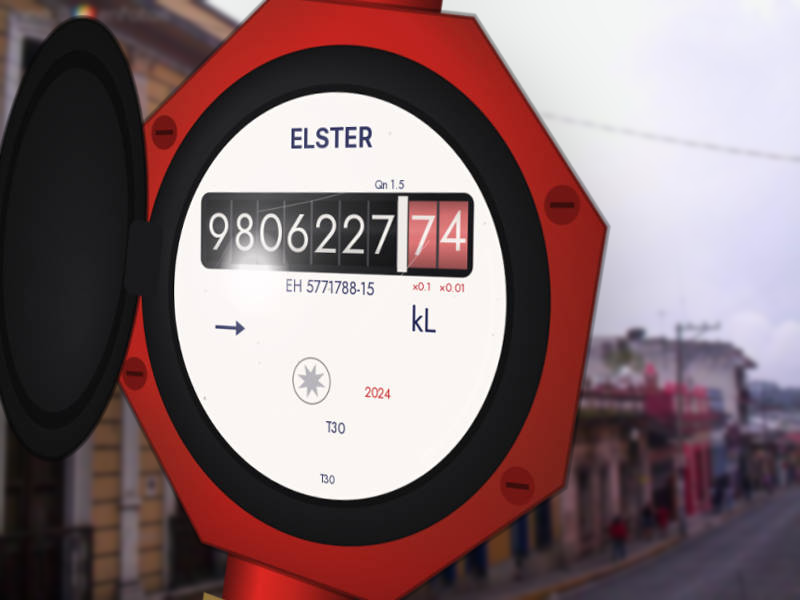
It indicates 9806227.74 kL
